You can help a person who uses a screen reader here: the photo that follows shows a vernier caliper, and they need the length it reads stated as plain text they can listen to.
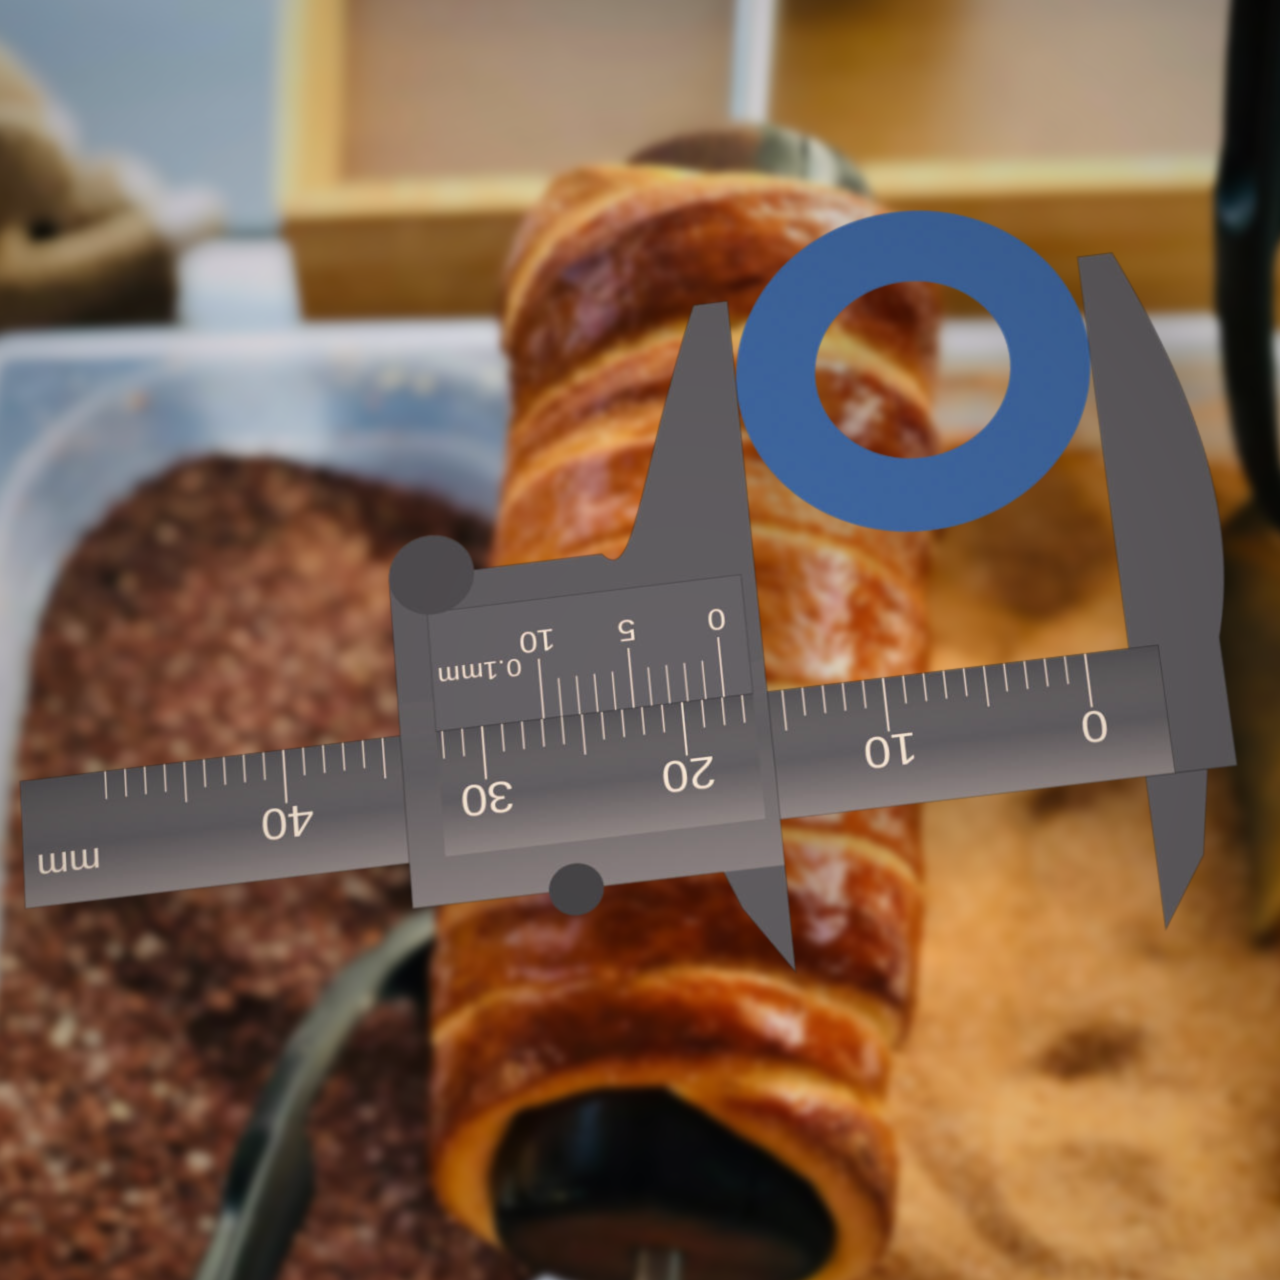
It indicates 17.9 mm
